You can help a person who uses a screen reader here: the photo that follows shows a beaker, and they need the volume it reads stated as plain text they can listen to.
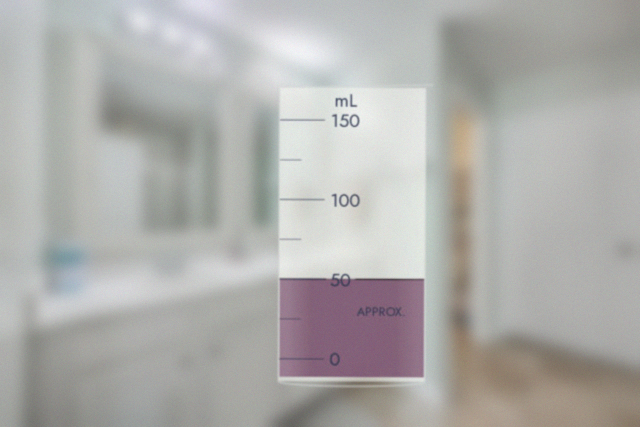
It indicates 50 mL
